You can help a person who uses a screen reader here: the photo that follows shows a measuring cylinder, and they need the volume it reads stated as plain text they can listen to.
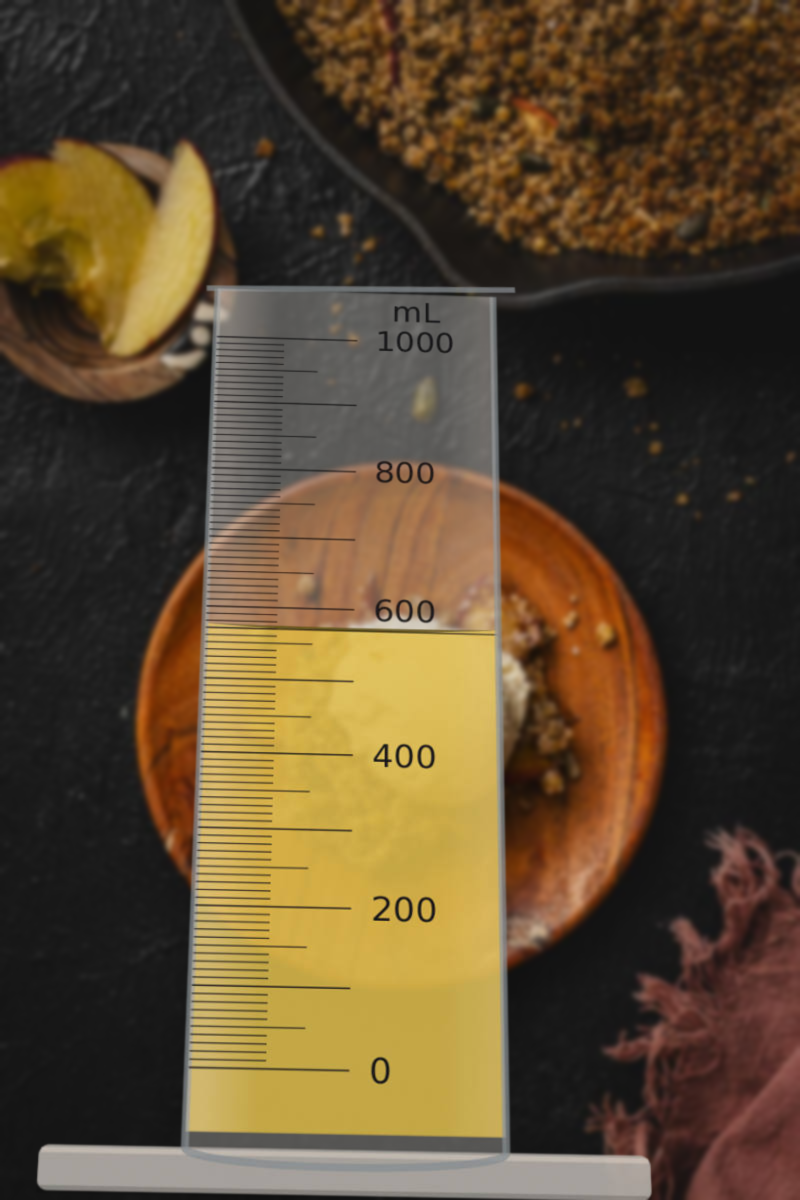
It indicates 570 mL
